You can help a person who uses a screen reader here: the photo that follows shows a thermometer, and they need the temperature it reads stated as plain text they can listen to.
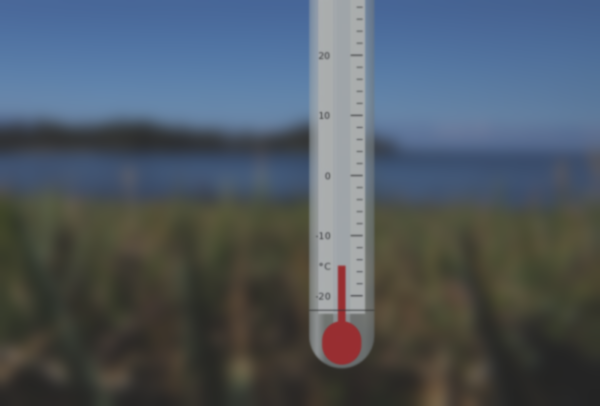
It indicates -15 °C
